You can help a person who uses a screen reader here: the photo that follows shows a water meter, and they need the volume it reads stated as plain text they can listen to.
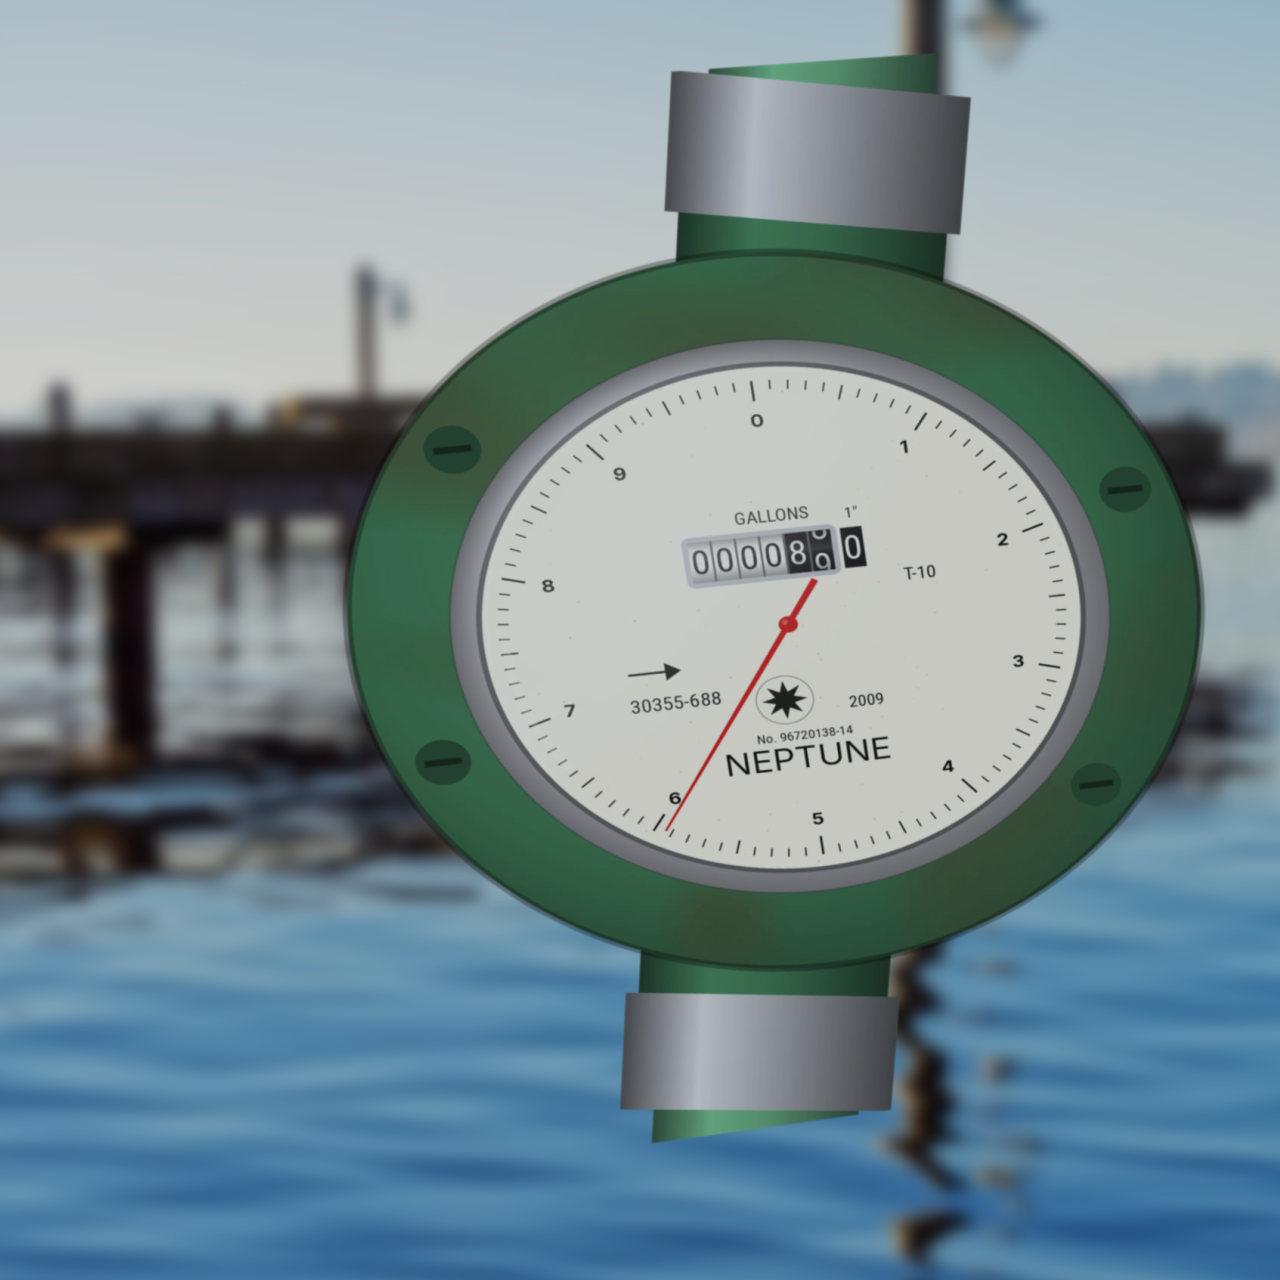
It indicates 885.9 gal
